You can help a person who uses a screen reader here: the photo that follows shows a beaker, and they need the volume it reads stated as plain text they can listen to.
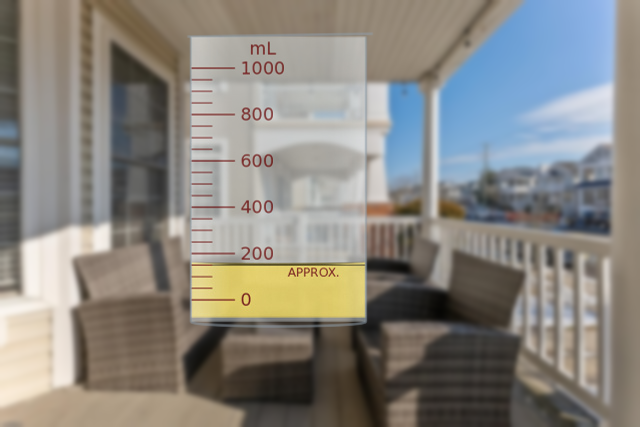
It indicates 150 mL
